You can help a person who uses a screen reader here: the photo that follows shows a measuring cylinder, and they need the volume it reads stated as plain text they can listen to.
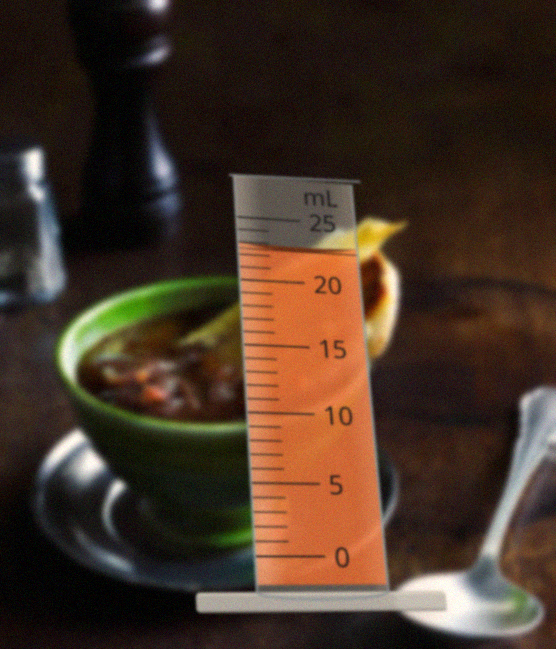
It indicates 22.5 mL
